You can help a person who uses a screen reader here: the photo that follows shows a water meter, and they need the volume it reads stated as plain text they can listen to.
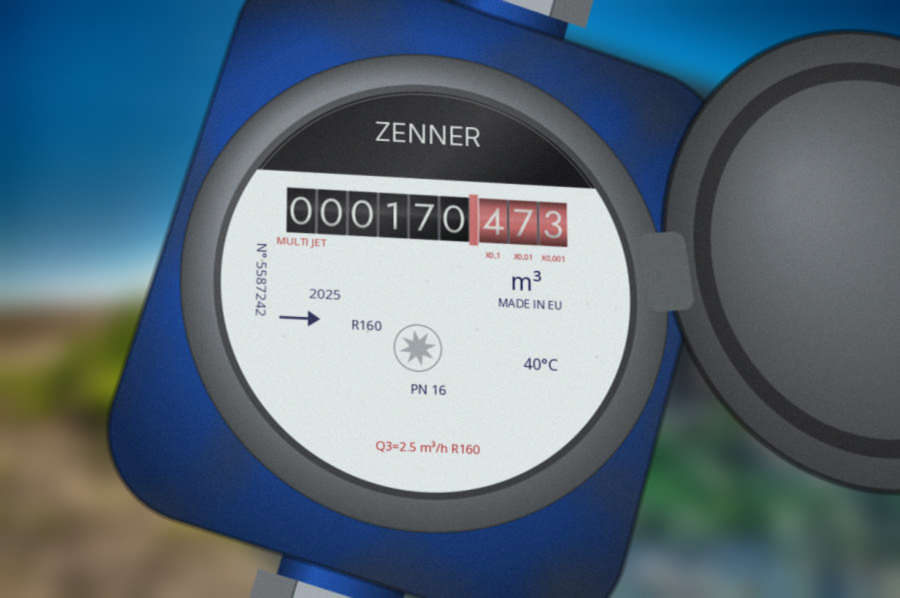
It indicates 170.473 m³
